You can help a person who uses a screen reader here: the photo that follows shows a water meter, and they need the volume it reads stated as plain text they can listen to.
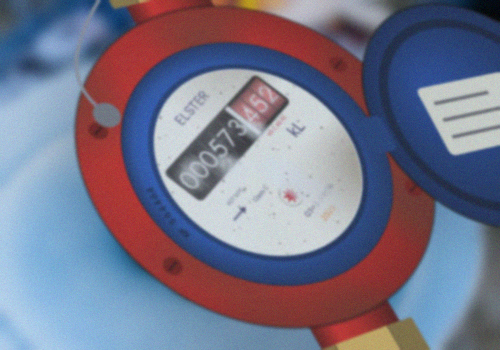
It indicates 573.452 kL
